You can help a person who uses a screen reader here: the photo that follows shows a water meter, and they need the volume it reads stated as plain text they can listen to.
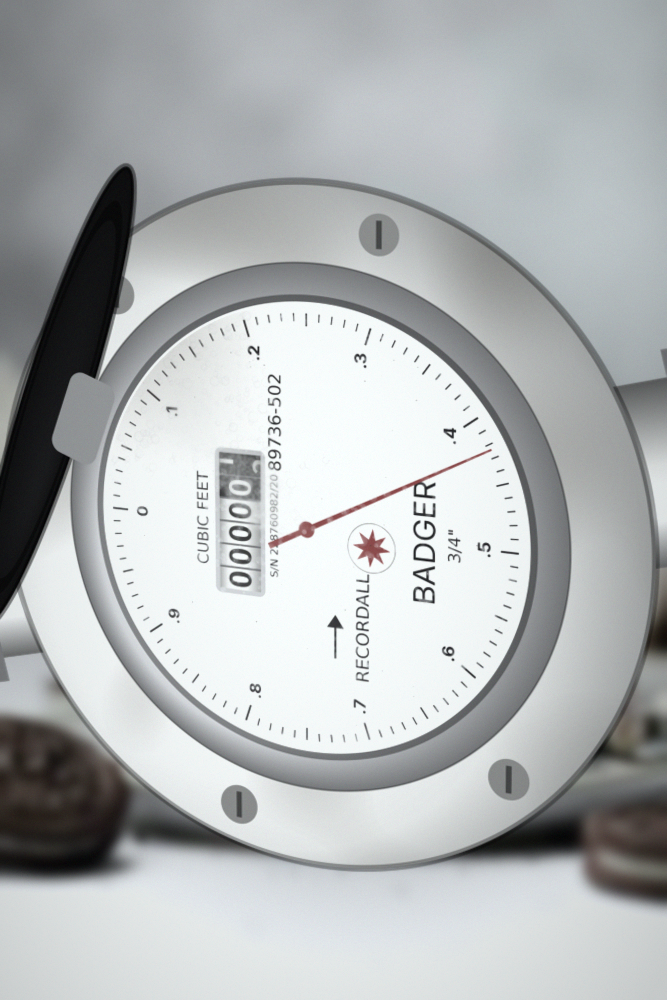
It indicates 1.42 ft³
